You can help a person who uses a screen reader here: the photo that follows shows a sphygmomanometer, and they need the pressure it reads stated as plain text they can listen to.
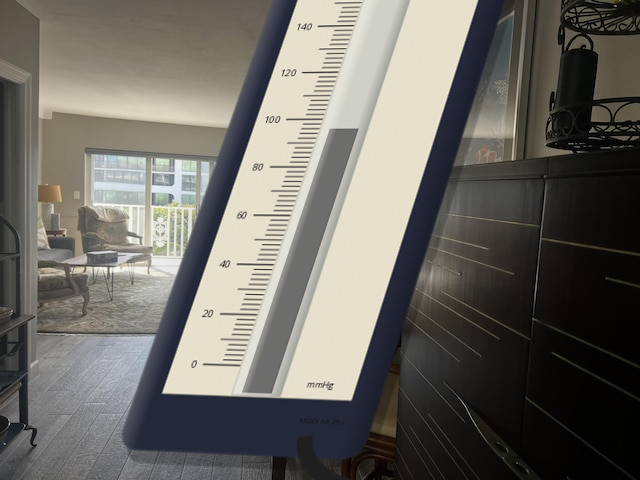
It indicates 96 mmHg
